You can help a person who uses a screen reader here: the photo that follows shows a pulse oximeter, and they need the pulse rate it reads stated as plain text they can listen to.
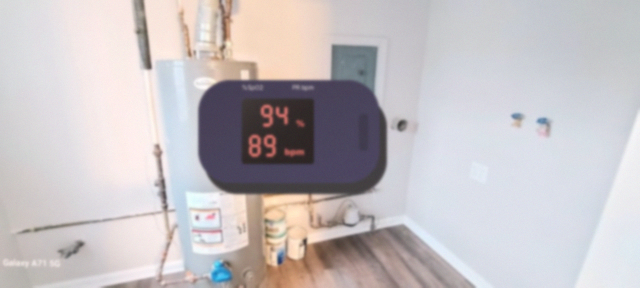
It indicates 89 bpm
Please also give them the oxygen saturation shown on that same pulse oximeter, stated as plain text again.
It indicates 94 %
